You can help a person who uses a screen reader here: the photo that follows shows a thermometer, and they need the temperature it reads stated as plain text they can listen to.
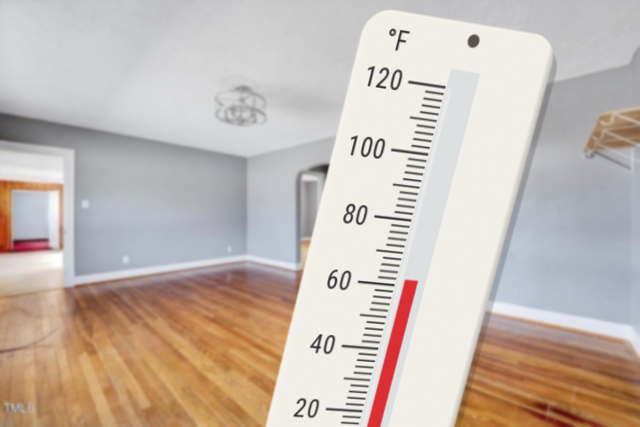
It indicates 62 °F
